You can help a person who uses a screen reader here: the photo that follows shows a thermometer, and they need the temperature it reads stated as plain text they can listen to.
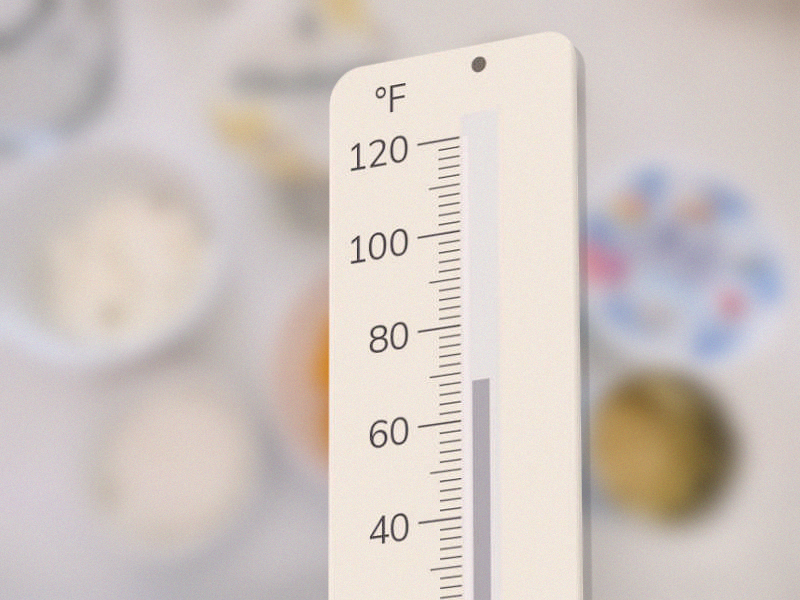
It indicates 68 °F
